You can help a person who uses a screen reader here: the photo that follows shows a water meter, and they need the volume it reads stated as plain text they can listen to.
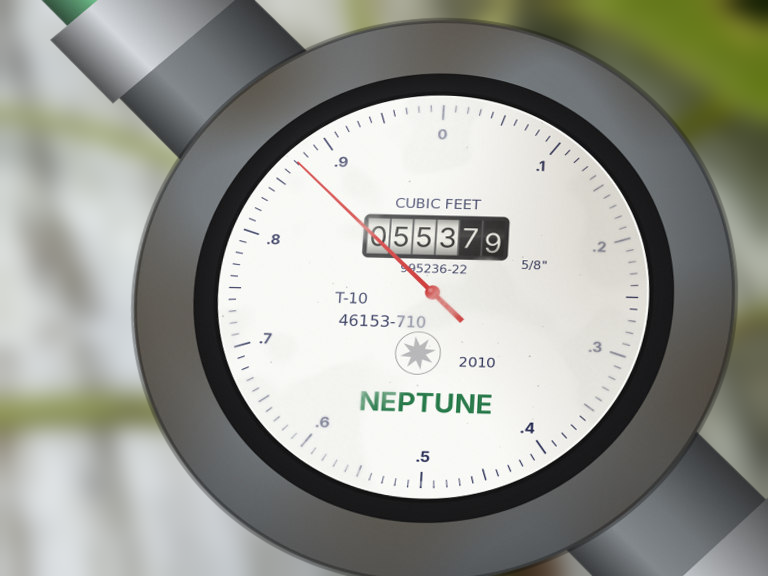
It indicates 55378.87 ft³
